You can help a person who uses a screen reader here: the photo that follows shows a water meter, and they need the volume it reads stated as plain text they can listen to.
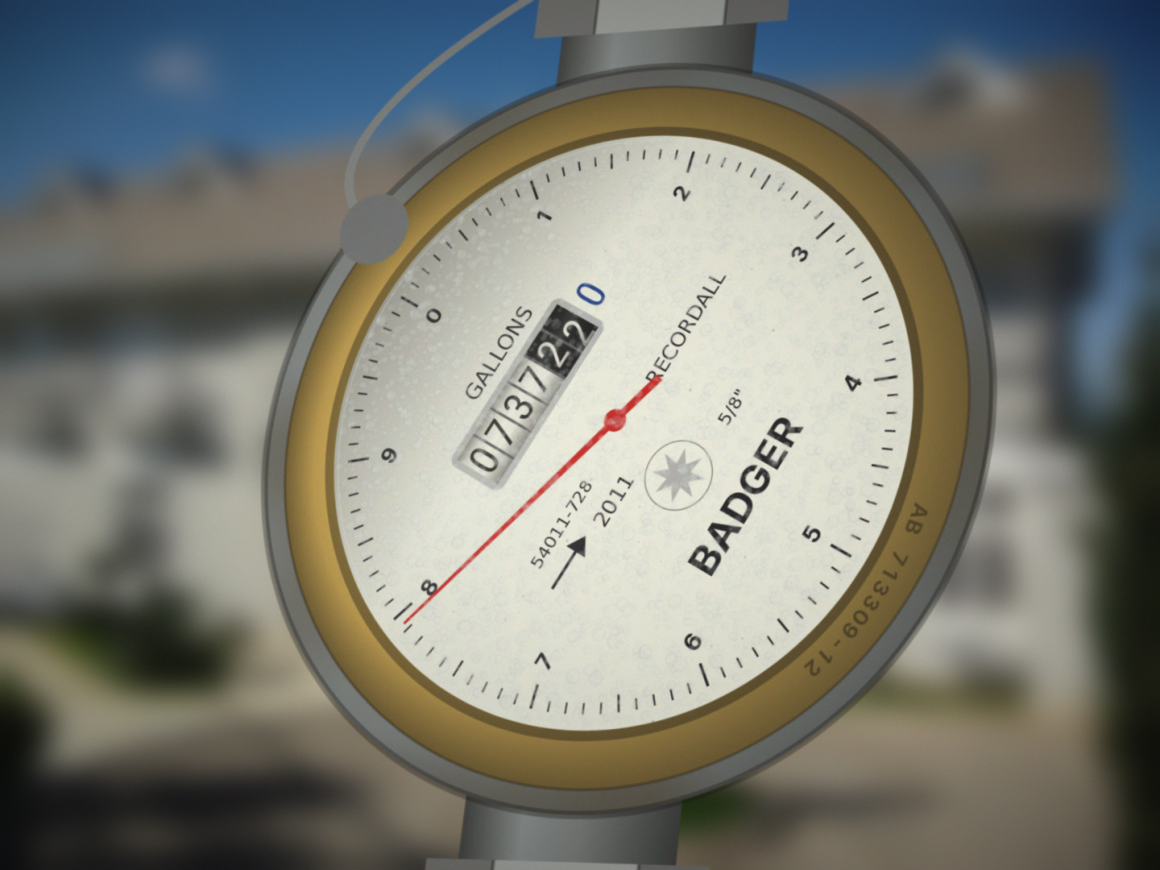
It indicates 737217.9 gal
